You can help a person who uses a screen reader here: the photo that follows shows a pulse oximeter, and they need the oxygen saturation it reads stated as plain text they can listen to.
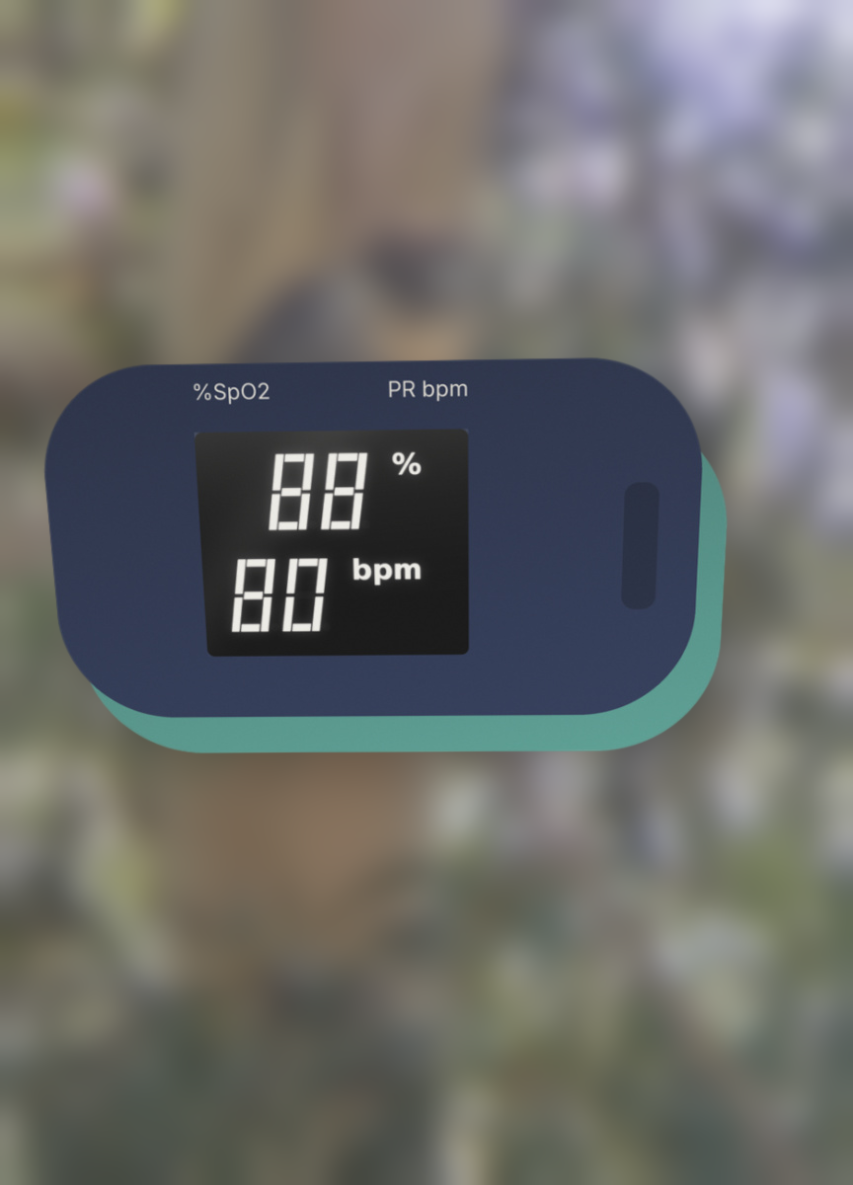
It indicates 88 %
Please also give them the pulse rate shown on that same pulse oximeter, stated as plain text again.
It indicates 80 bpm
